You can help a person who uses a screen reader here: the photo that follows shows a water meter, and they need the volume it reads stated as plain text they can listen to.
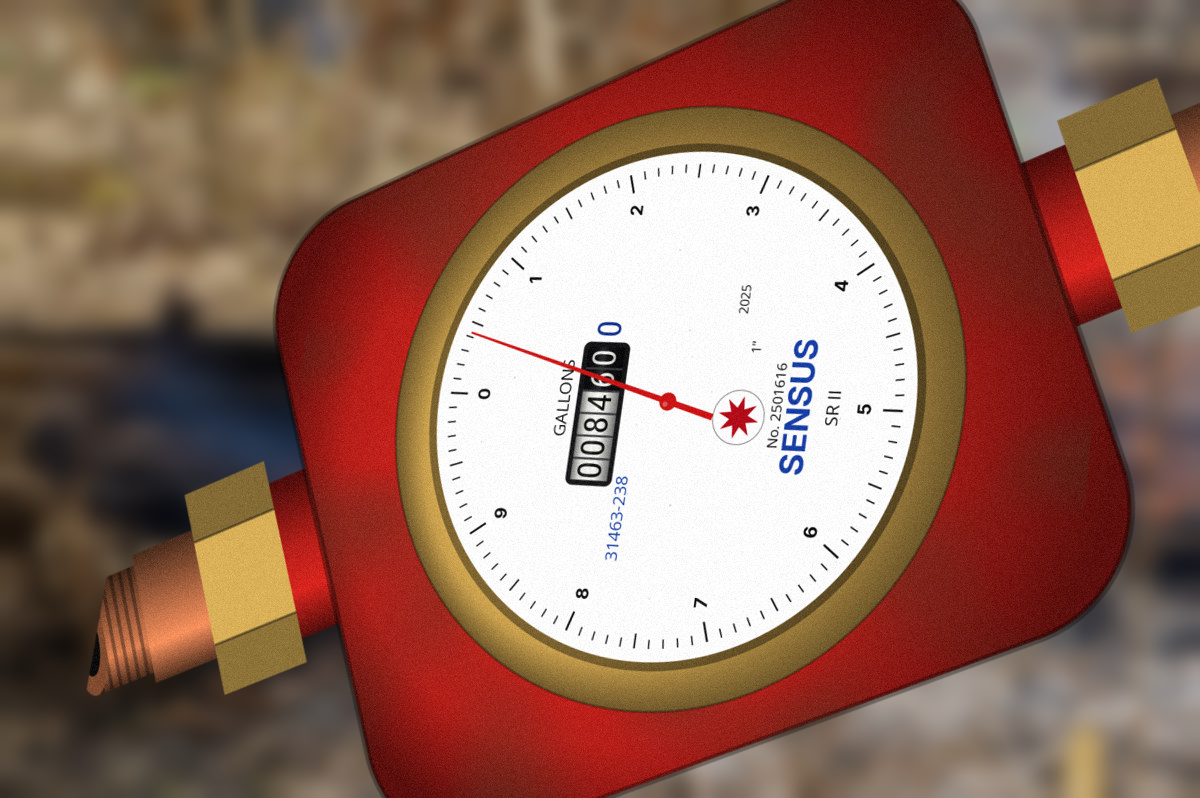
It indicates 84600.4 gal
